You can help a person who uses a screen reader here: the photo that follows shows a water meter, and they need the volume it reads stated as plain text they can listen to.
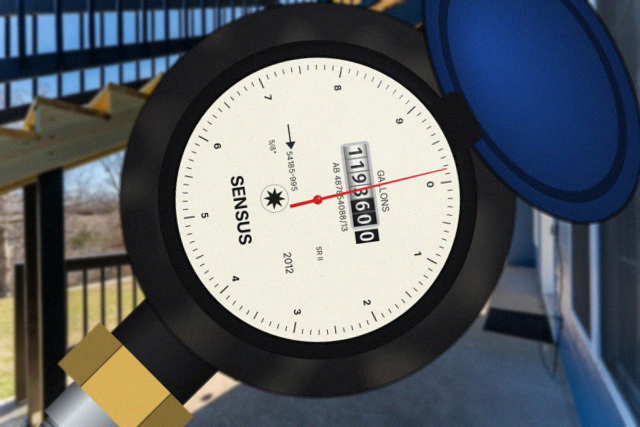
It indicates 1193599.8 gal
